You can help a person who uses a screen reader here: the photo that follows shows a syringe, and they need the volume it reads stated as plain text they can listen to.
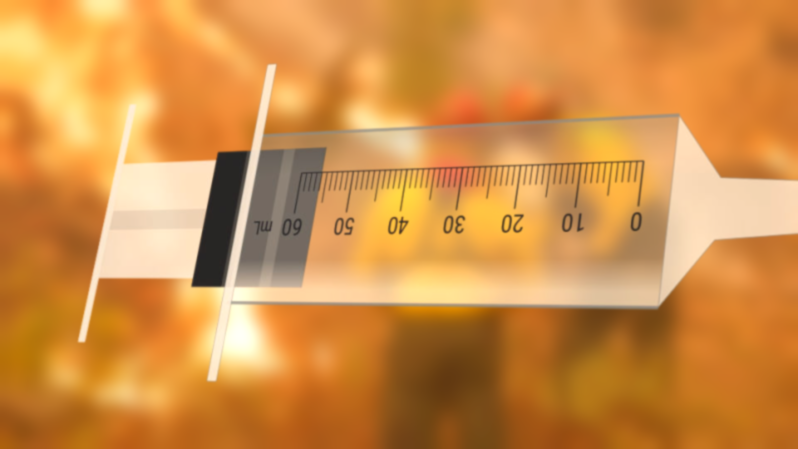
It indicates 56 mL
